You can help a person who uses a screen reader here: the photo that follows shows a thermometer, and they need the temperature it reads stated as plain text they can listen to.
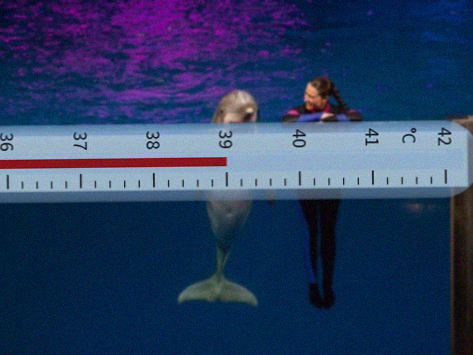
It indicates 39 °C
